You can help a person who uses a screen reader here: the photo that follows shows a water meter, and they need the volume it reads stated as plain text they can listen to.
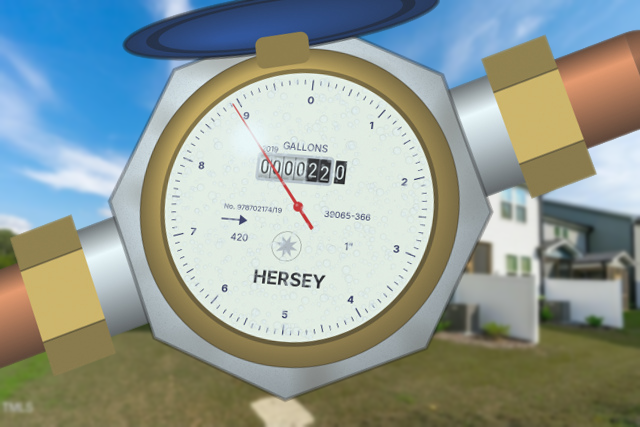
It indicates 218.9 gal
